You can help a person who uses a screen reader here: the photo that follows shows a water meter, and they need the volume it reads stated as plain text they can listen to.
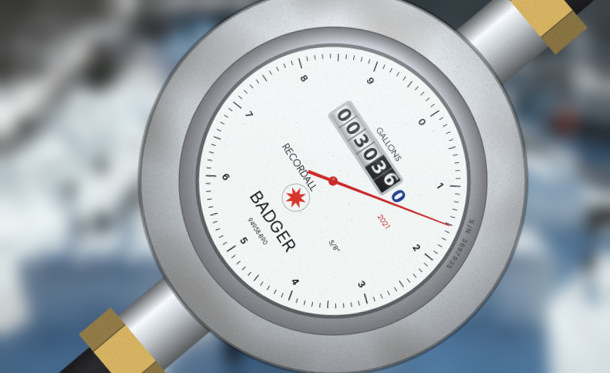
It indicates 30361.5 gal
